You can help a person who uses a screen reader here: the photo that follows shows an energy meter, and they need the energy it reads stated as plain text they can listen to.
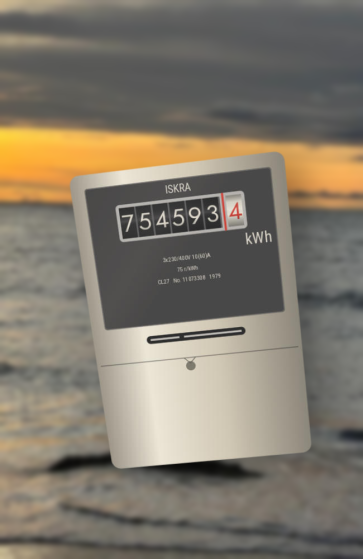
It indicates 754593.4 kWh
